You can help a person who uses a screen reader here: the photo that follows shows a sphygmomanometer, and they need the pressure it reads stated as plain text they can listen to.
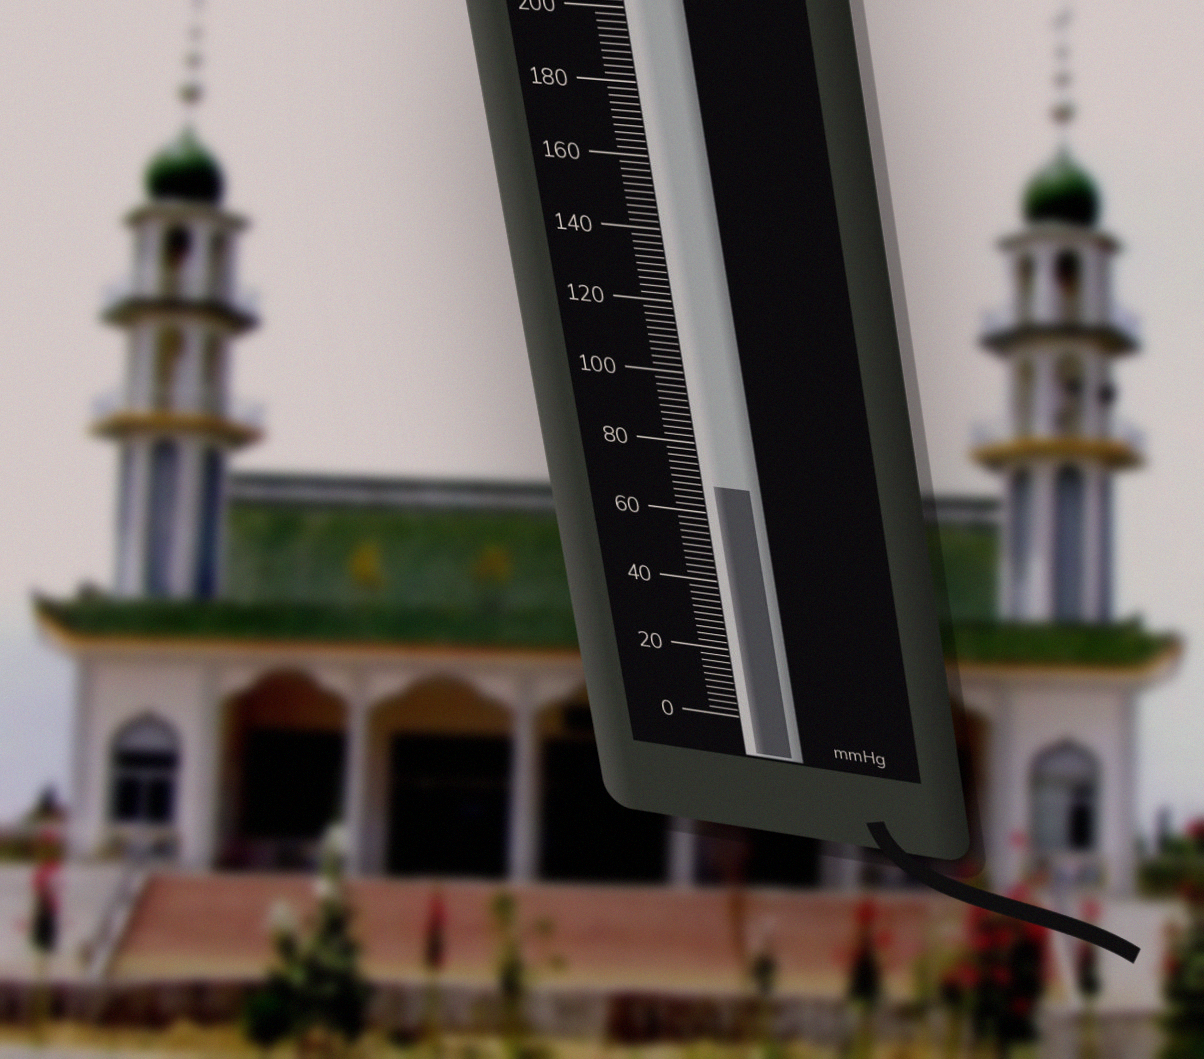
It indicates 68 mmHg
